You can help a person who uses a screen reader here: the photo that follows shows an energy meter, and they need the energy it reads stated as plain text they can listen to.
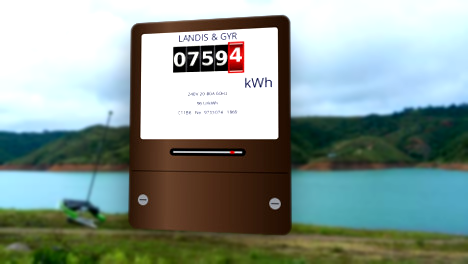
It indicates 759.4 kWh
